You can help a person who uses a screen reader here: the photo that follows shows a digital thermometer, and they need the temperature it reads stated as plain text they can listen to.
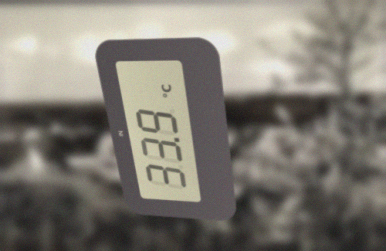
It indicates 33.9 °C
